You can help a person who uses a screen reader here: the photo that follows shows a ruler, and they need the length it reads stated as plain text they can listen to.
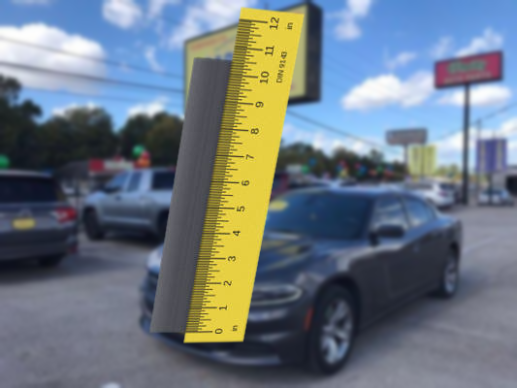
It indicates 10.5 in
